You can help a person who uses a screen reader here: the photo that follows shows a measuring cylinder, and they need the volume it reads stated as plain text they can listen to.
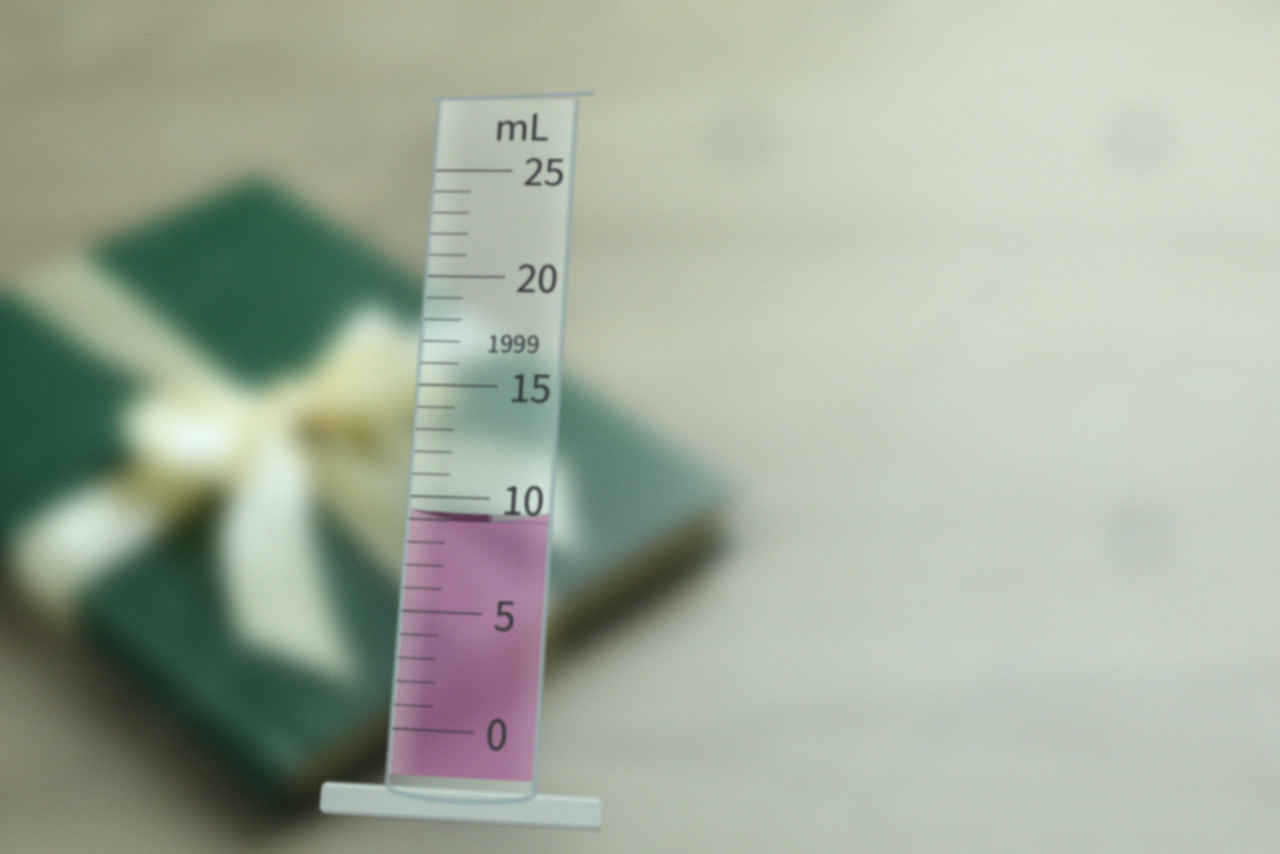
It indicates 9 mL
